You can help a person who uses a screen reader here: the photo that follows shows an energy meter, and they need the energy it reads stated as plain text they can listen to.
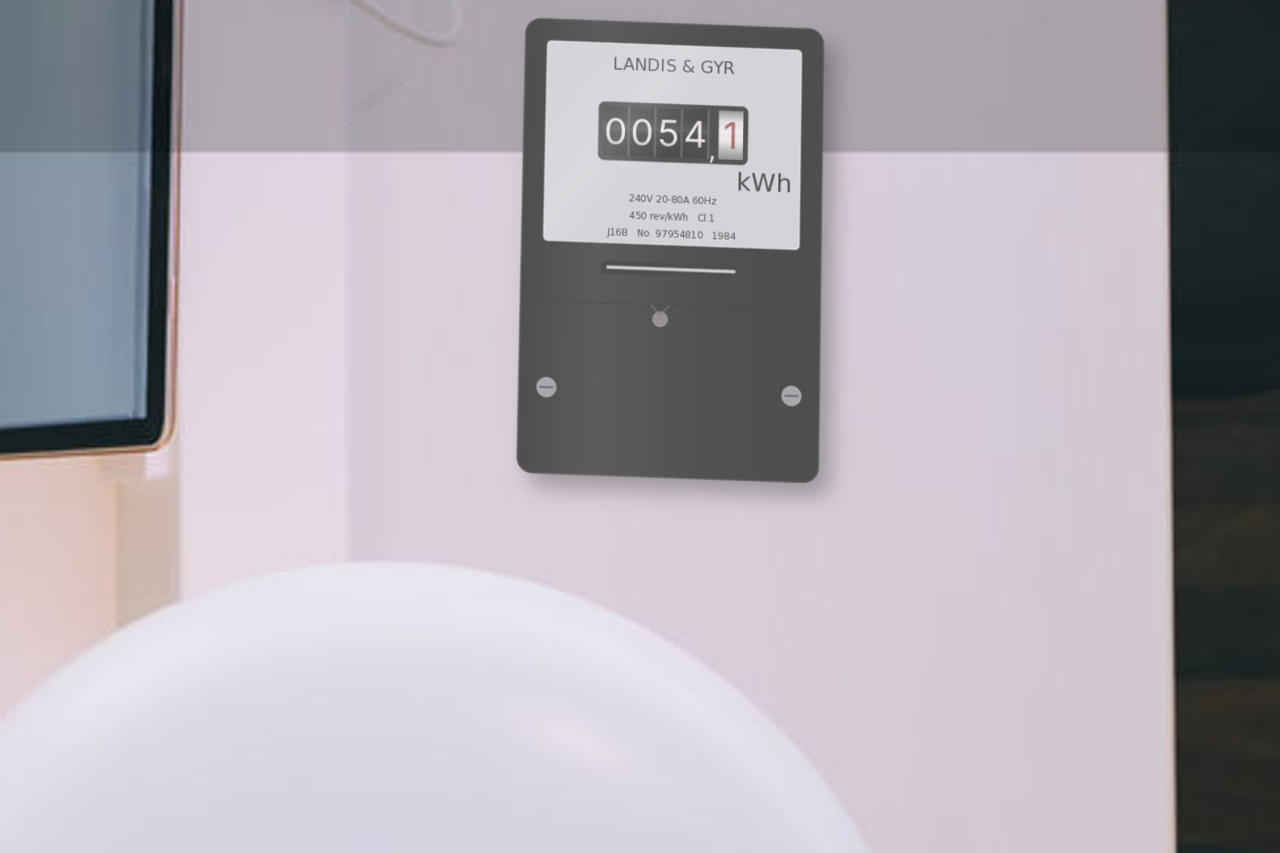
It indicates 54.1 kWh
